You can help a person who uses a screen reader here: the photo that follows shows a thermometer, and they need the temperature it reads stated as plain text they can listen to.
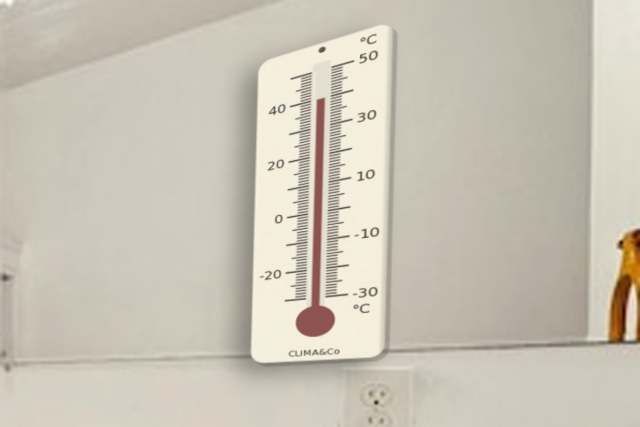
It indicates 40 °C
